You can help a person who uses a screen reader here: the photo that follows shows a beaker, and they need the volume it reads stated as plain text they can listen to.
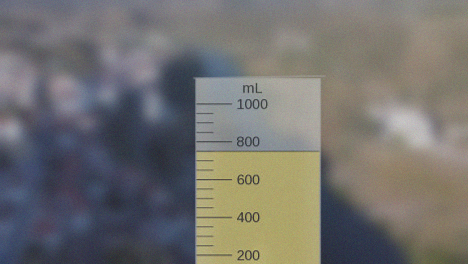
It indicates 750 mL
